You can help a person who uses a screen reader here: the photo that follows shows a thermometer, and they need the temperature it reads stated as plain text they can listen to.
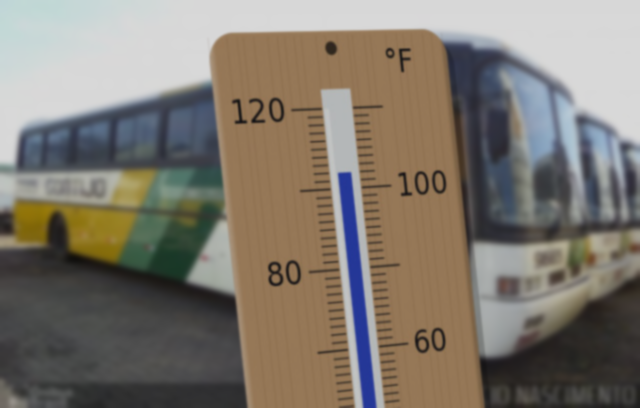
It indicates 104 °F
